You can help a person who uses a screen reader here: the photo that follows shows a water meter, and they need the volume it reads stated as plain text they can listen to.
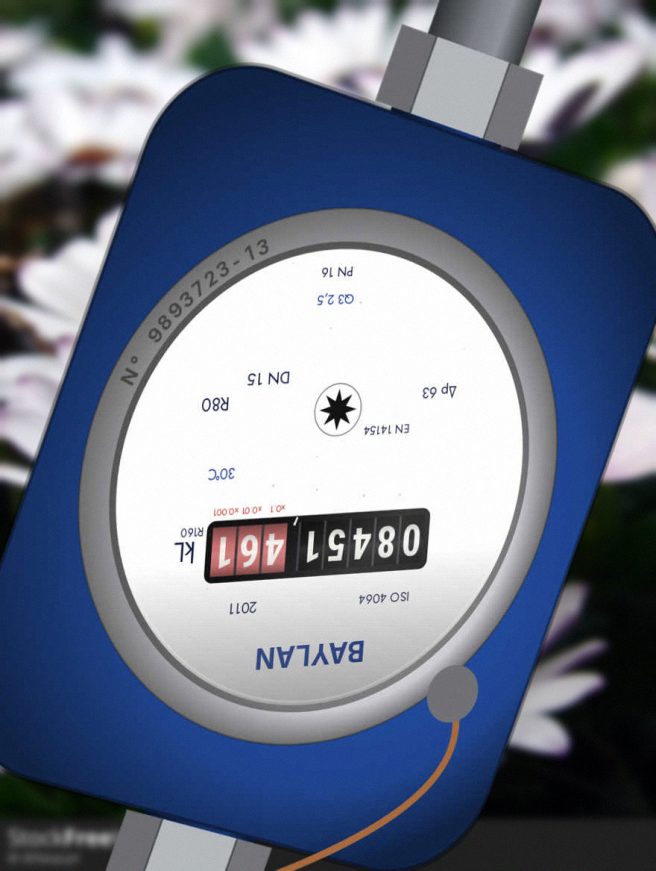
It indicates 8451.461 kL
